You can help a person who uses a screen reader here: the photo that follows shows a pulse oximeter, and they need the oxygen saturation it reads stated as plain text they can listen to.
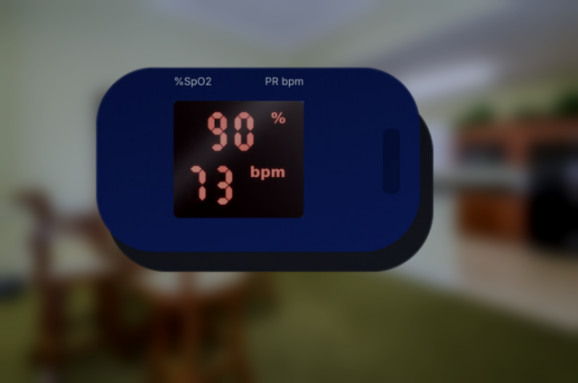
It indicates 90 %
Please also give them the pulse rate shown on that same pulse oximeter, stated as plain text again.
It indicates 73 bpm
